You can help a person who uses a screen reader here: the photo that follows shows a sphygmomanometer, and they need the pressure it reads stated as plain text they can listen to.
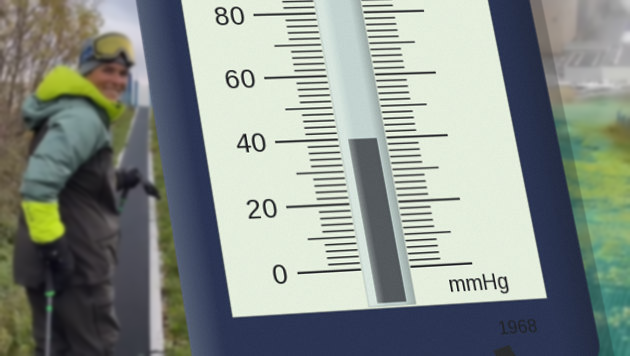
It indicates 40 mmHg
